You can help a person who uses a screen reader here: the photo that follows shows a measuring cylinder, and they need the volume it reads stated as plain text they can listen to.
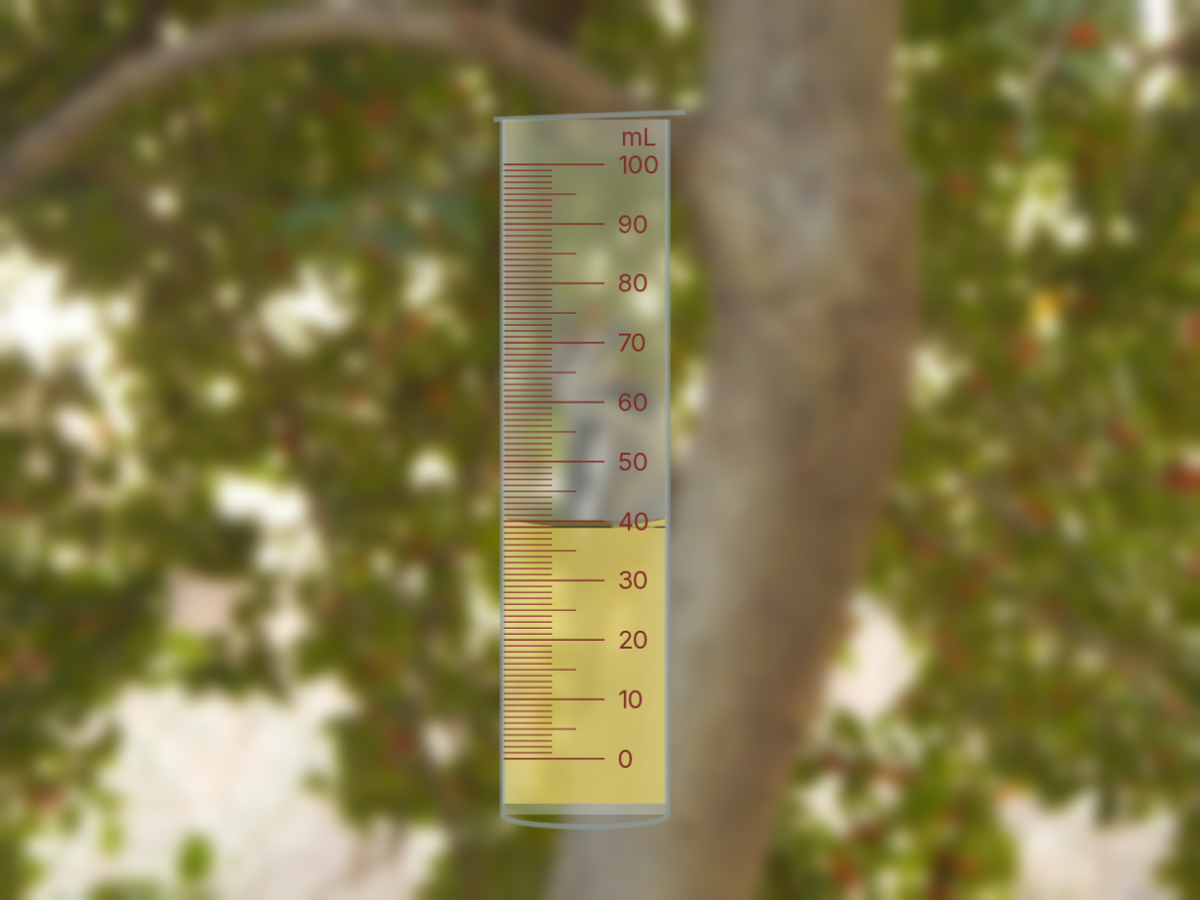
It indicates 39 mL
